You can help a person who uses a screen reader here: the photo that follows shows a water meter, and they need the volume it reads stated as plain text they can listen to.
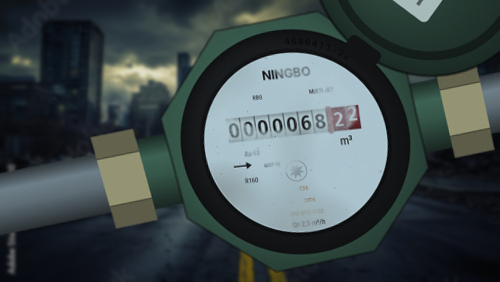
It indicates 68.22 m³
